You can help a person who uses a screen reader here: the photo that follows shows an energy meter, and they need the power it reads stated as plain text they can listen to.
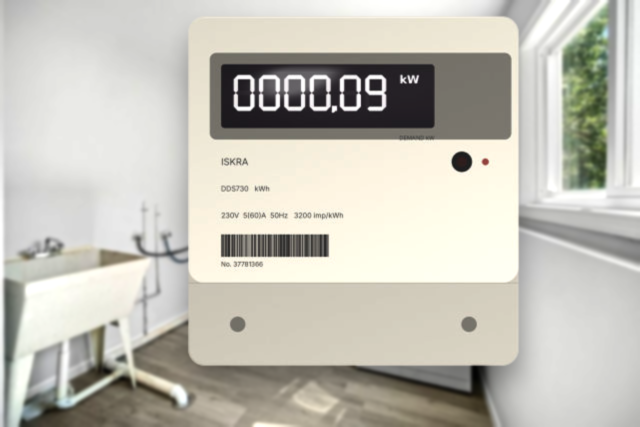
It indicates 0.09 kW
